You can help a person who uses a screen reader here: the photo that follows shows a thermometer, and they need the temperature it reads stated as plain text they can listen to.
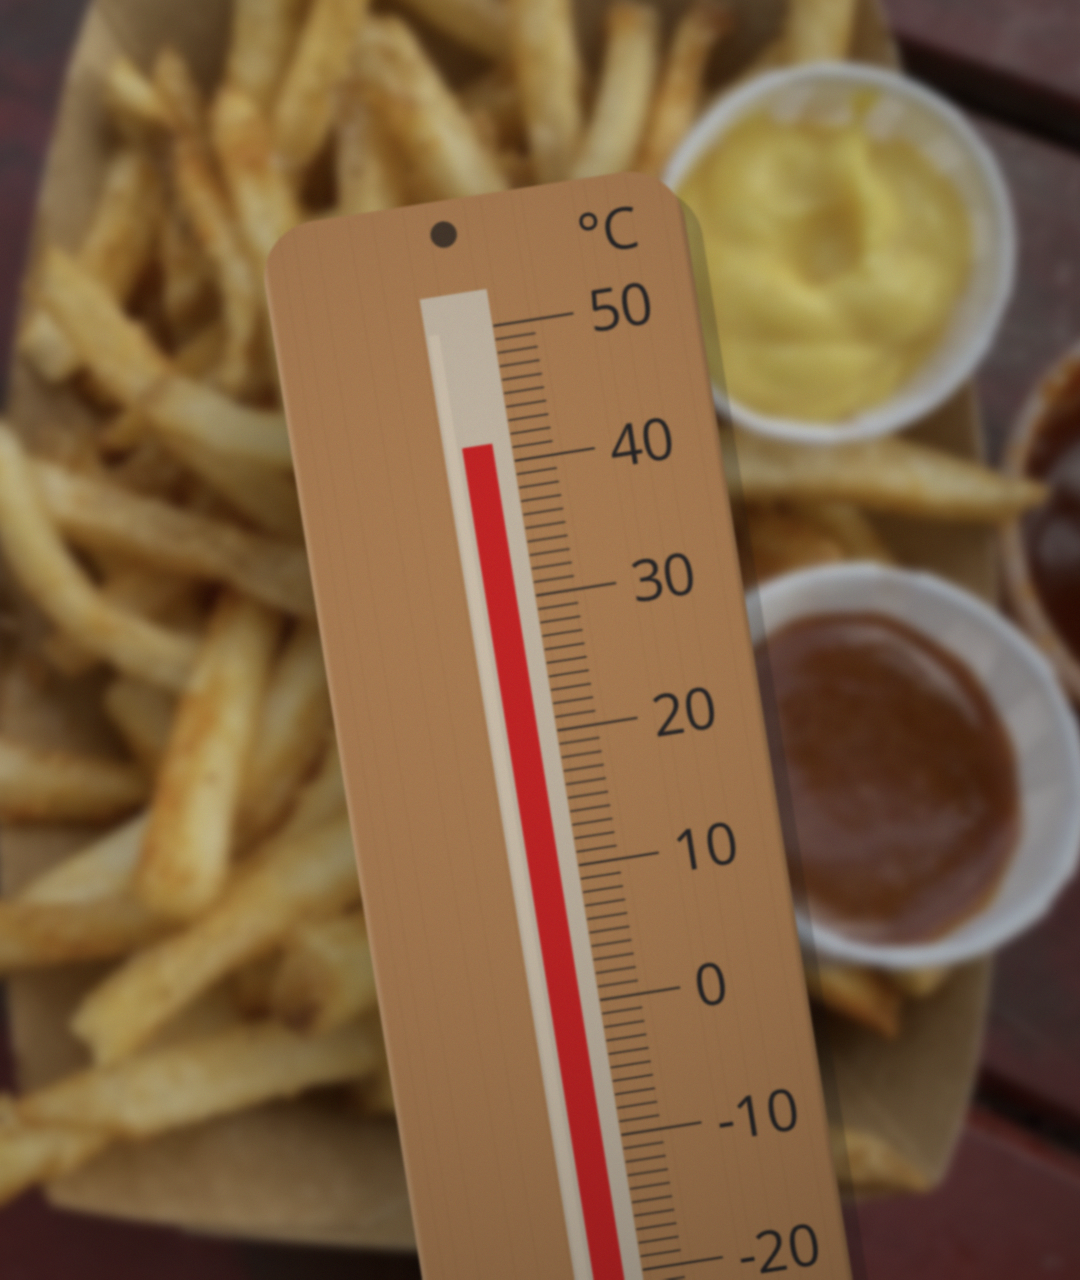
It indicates 41.5 °C
